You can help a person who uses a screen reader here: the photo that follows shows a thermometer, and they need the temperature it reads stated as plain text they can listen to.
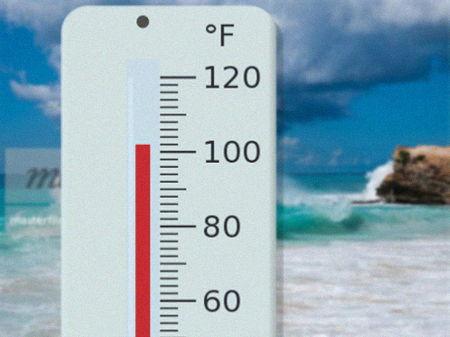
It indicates 102 °F
